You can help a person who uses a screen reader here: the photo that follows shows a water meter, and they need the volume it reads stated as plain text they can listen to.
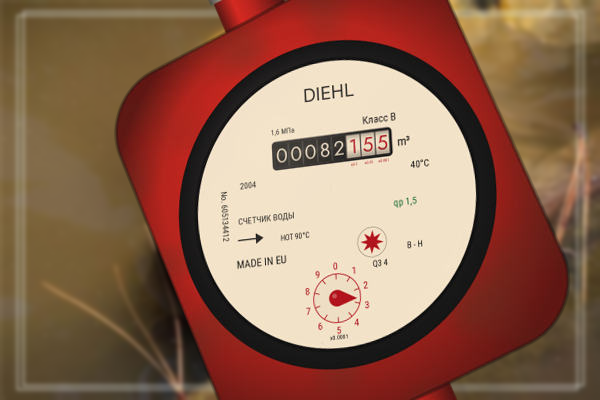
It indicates 82.1552 m³
